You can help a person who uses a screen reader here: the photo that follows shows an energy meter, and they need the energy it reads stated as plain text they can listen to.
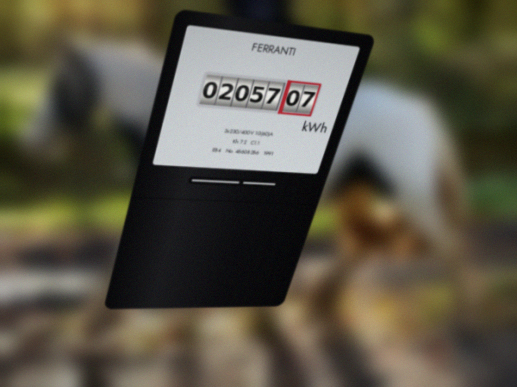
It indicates 2057.07 kWh
